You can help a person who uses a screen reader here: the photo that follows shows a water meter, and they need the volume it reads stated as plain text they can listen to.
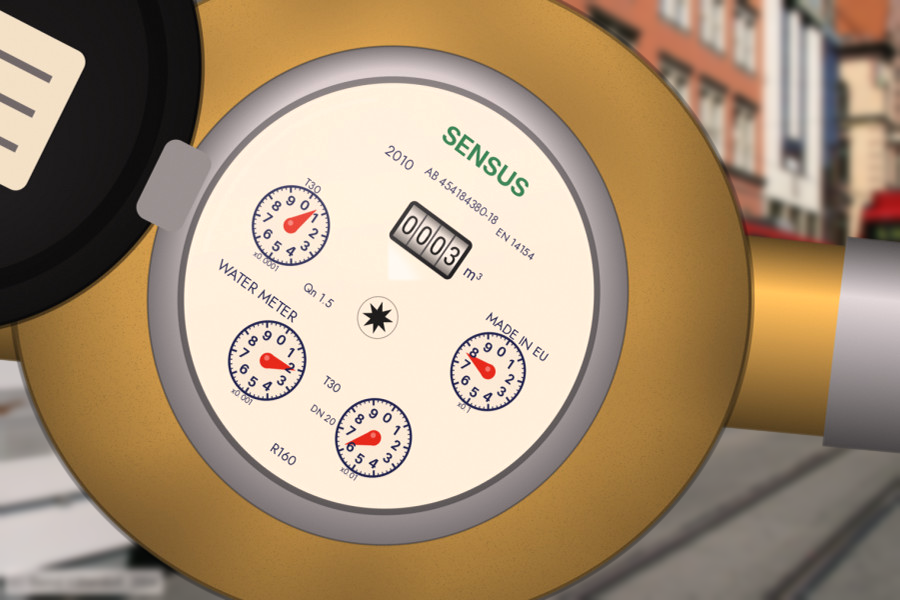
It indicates 3.7620 m³
